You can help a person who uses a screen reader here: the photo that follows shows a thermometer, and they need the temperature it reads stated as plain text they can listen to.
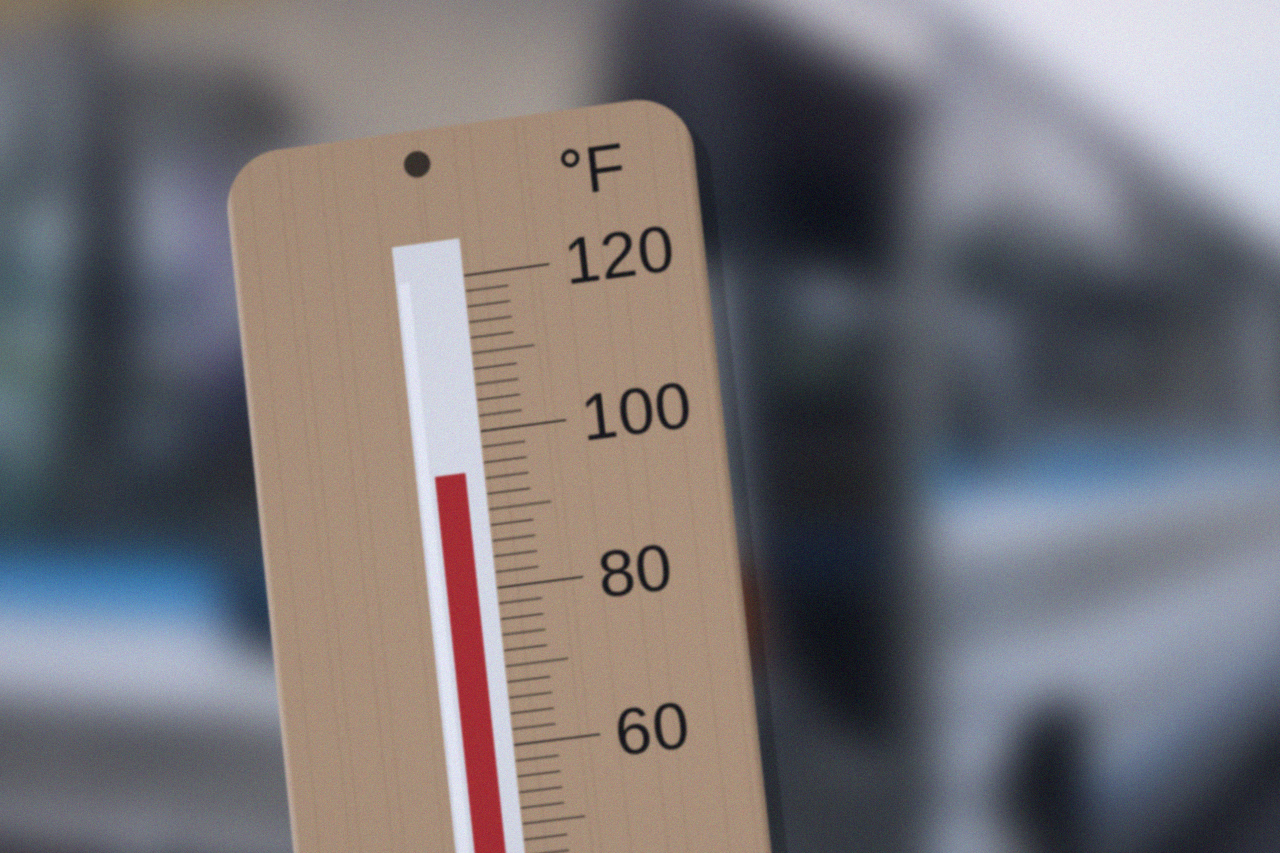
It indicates 95 °F
